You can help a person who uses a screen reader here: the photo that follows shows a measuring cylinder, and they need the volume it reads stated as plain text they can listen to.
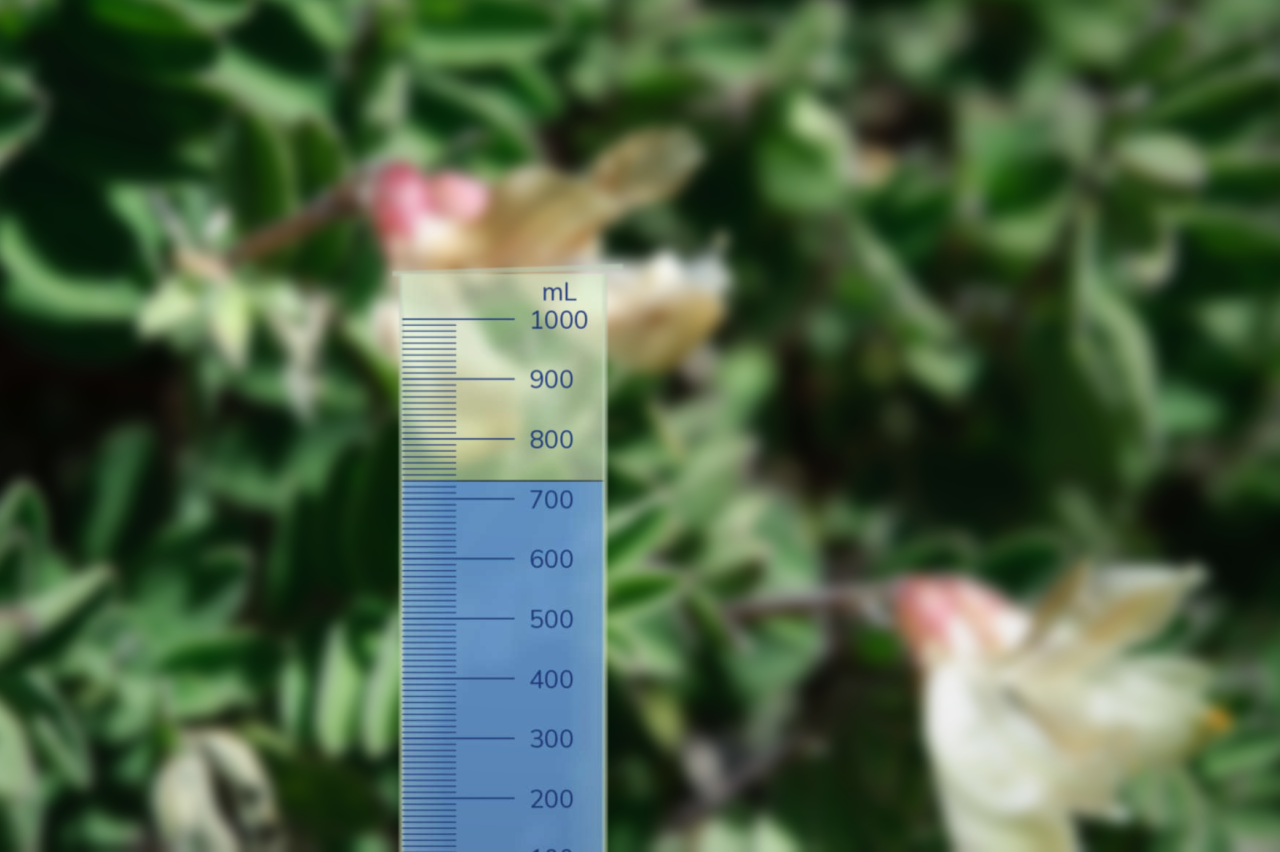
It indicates 730 mL
